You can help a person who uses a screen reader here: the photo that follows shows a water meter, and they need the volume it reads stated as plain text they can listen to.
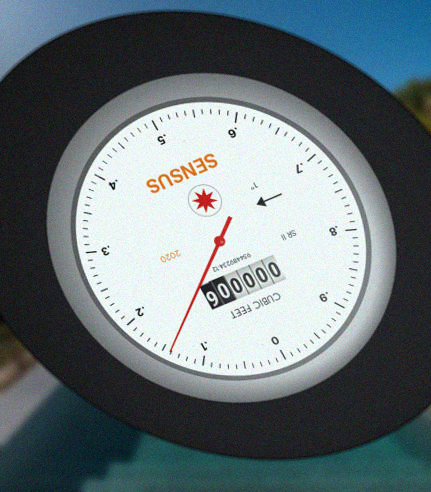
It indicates 6.14 ft³
